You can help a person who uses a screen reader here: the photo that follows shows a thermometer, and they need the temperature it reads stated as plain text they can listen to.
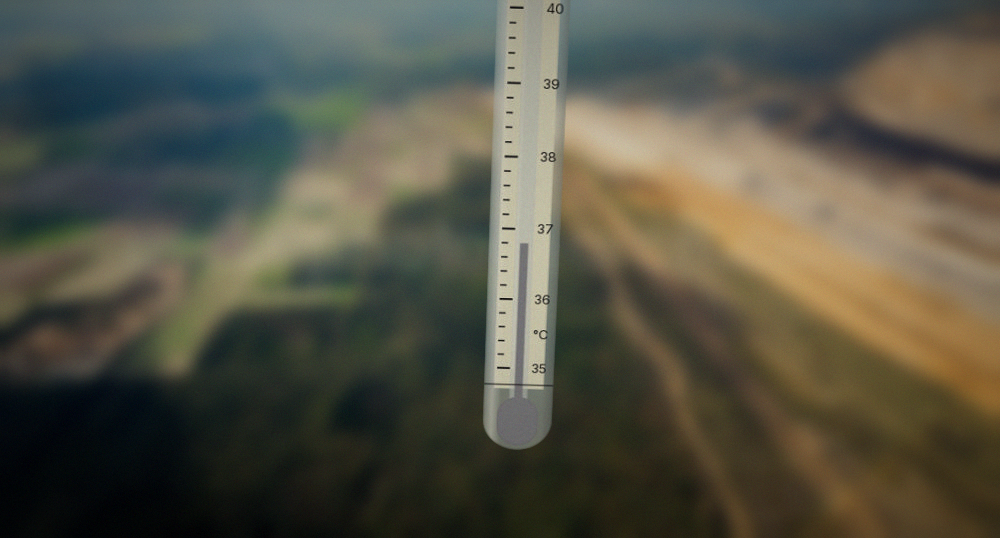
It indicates 36.8 °C
